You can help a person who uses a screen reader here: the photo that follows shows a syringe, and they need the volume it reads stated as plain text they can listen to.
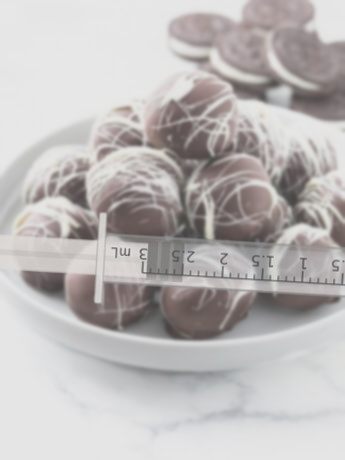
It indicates 2.5 mL
